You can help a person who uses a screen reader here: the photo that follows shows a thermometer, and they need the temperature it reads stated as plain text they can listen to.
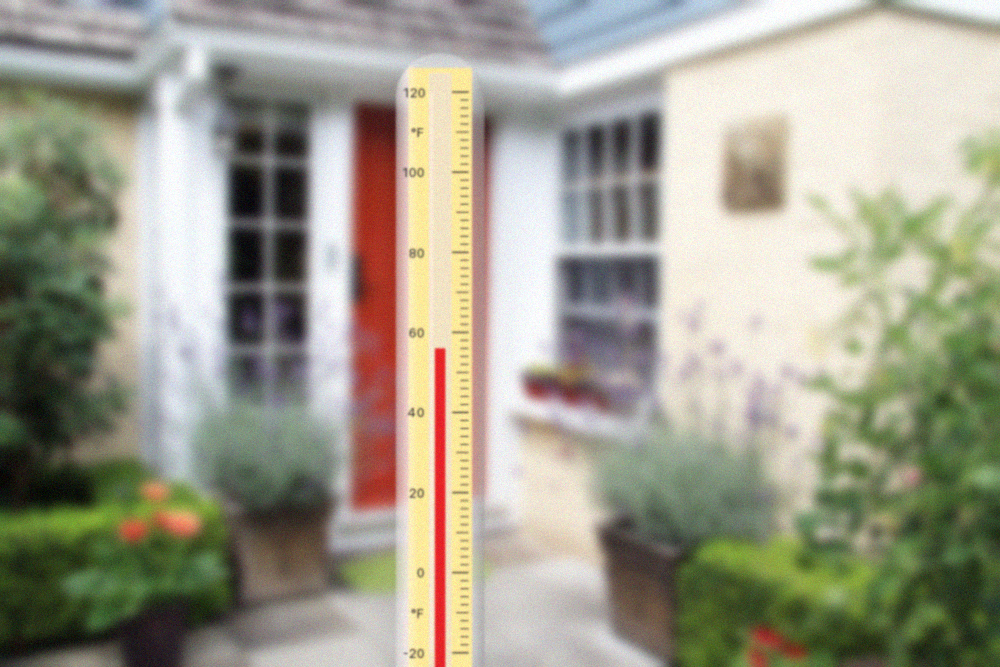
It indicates 56 °F
